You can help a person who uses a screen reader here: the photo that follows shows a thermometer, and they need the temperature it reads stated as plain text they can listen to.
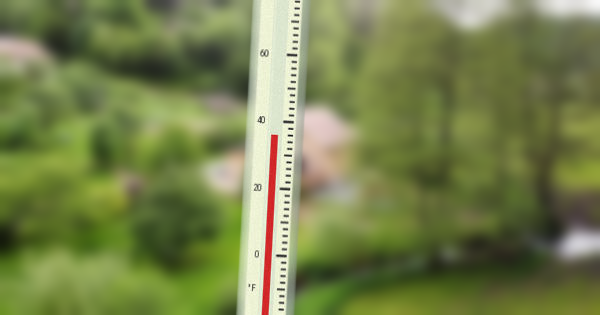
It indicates 36 °F
